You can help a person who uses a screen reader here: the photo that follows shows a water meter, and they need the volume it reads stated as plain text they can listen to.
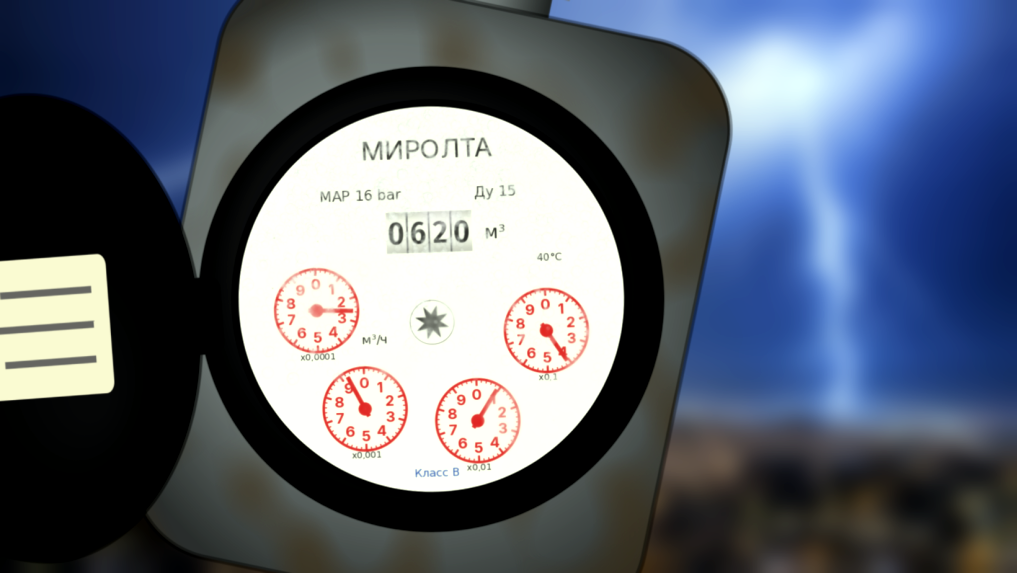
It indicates 620.4092 m³
